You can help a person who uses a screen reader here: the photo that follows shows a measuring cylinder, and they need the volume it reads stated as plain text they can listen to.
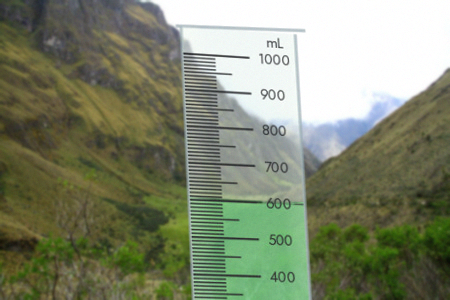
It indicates 600 mL
